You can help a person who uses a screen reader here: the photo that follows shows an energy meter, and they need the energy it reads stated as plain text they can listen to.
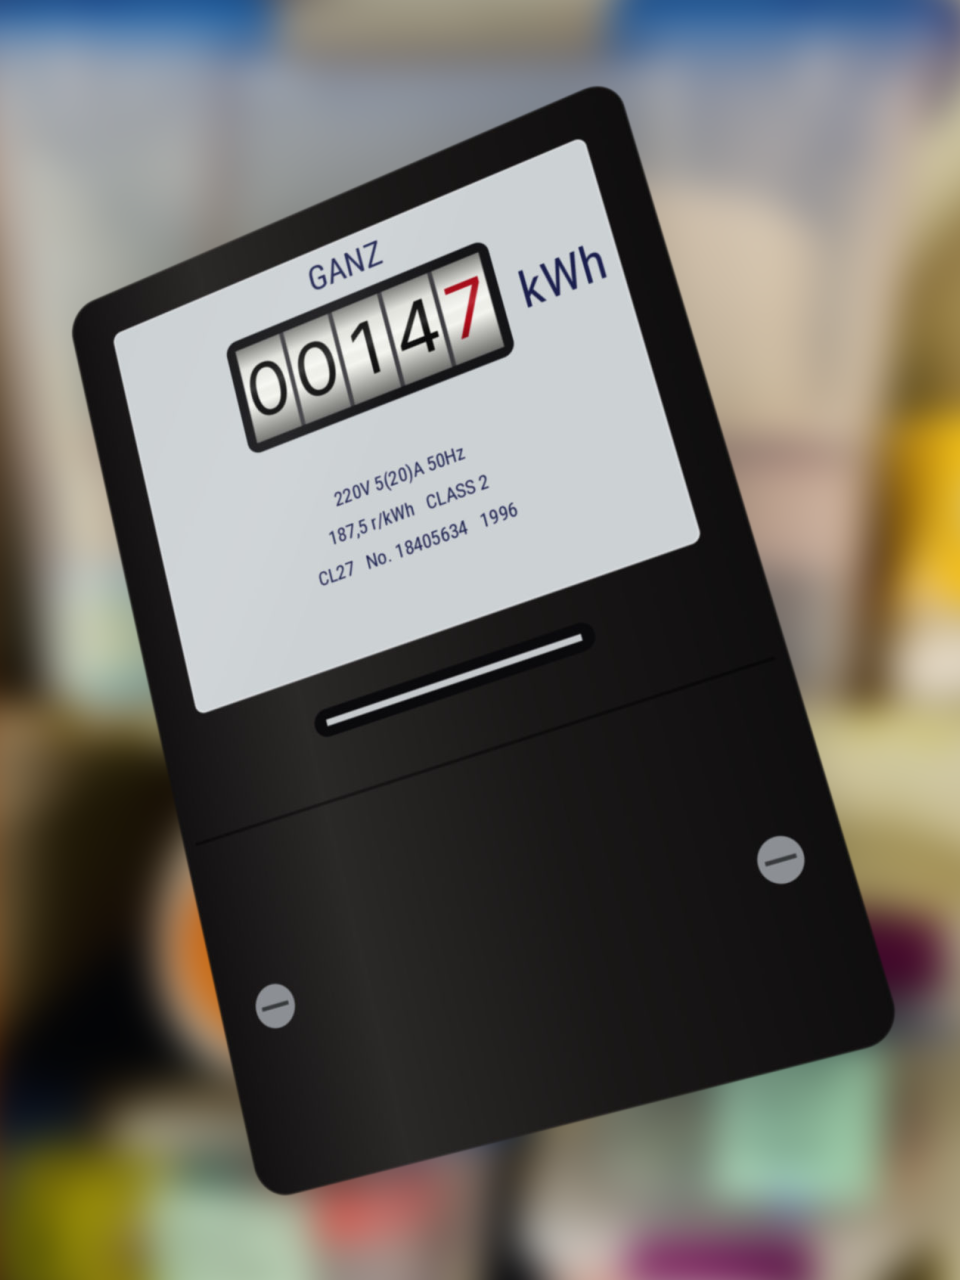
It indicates 14.7 kWh
